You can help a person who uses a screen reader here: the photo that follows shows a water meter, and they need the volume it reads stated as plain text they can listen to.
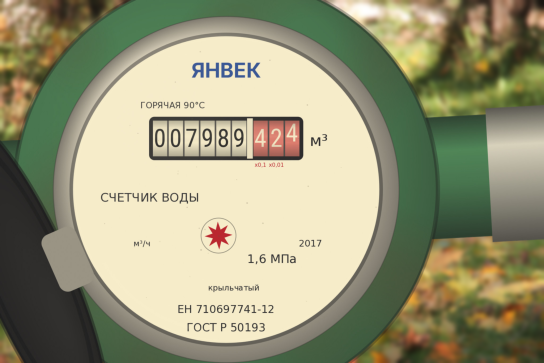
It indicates 7989.424 m³
